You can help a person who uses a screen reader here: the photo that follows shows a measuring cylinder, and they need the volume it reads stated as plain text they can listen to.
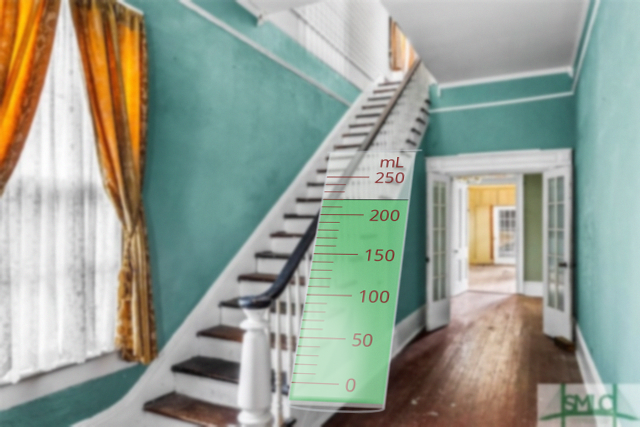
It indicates 220 mL
